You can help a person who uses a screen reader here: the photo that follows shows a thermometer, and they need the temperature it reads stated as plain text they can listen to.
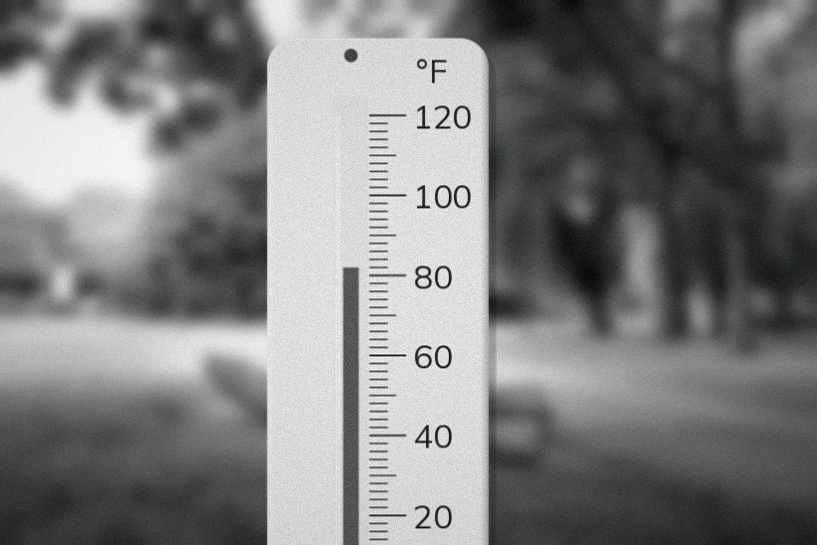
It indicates 82 °F
